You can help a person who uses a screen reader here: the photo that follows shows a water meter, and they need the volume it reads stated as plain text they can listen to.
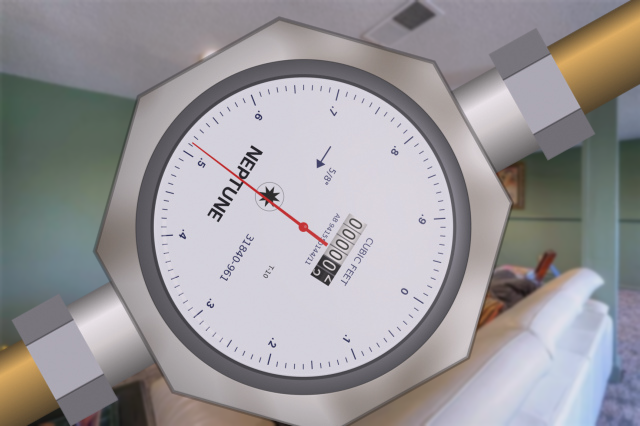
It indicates 2.51 ft³
